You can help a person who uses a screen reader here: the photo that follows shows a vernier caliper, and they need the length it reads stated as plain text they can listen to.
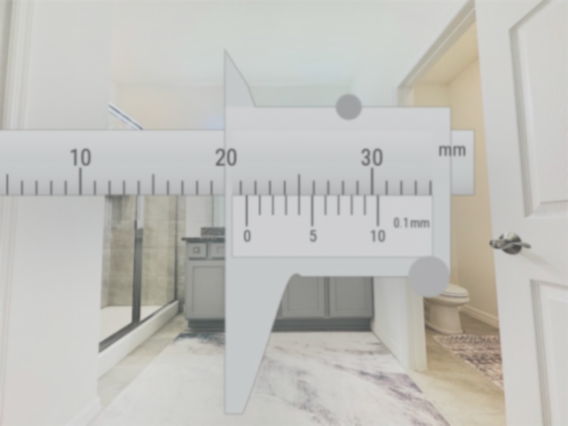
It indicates 21.4 mm
